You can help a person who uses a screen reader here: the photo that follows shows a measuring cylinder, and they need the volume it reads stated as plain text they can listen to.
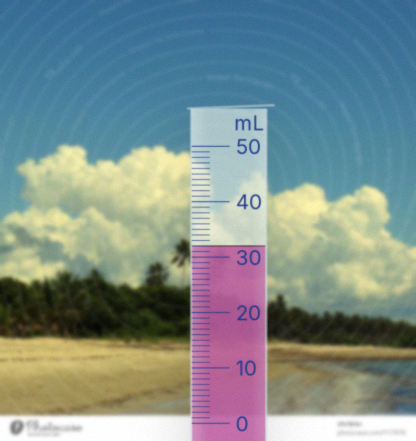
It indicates 32 mL
